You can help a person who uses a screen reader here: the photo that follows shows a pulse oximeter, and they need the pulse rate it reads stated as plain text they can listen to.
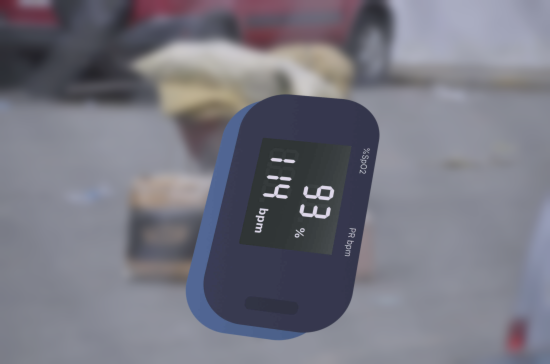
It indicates 114 bpm
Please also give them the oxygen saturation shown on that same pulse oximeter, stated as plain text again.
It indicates 93 %
